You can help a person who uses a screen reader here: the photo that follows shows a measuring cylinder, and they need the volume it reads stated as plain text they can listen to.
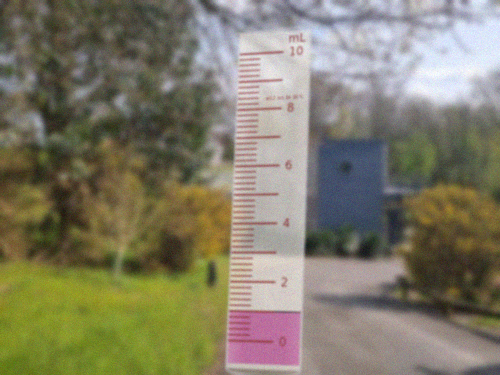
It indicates 1 mL
